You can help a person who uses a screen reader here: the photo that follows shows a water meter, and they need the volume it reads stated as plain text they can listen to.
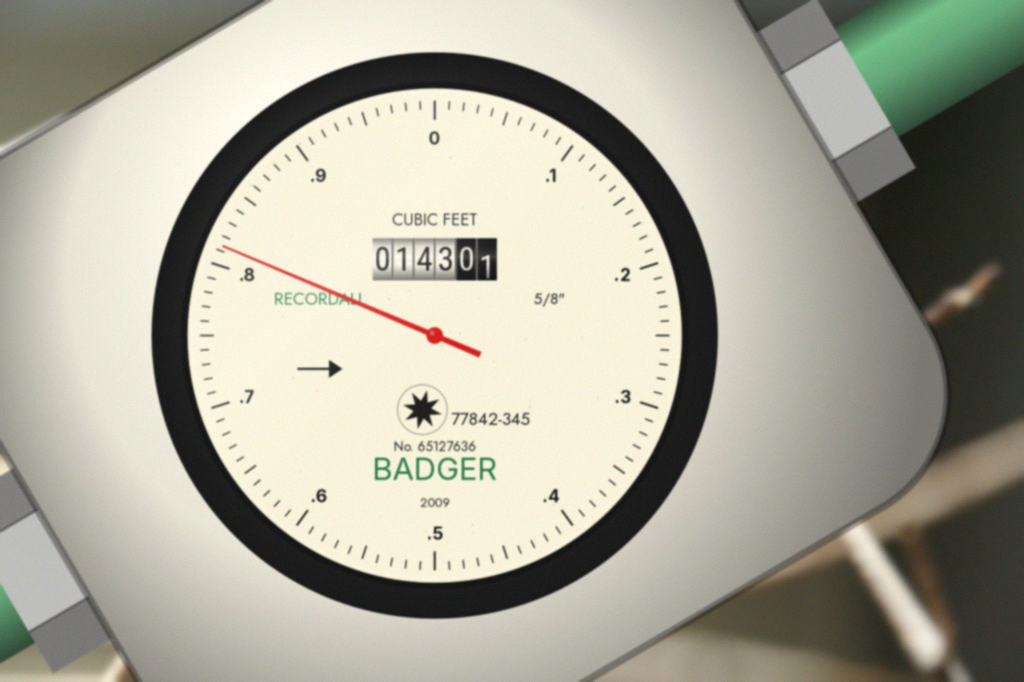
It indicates 14300.81 ft³
